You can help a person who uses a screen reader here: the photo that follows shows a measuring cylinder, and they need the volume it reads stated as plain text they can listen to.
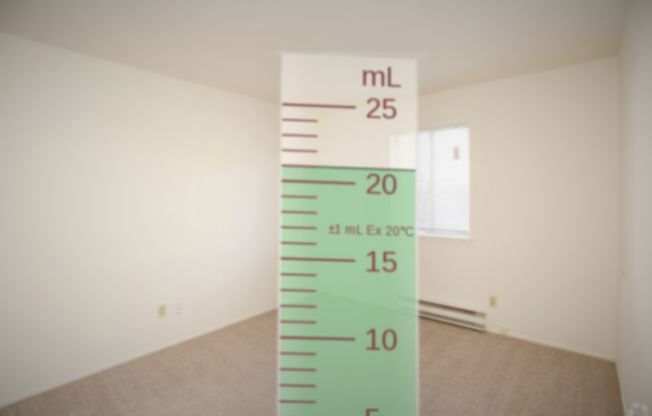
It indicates 21 mL
